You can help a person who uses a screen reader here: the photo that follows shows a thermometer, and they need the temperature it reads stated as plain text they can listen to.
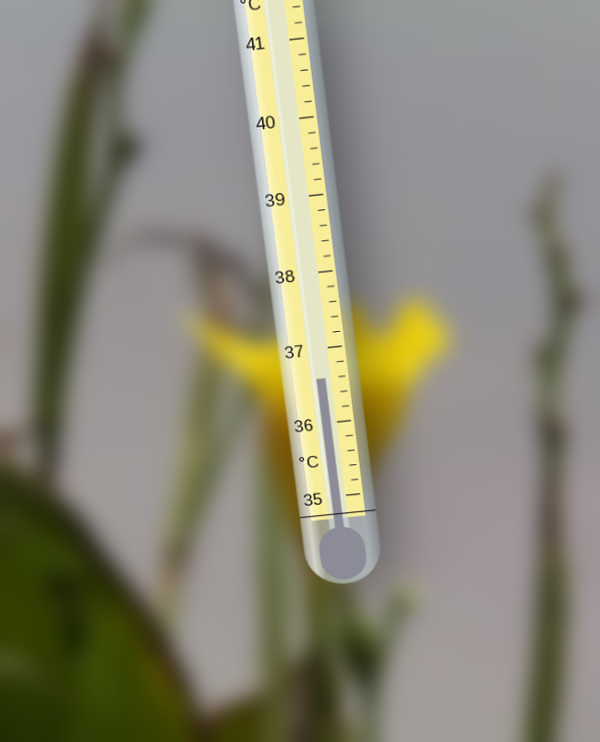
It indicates 36.6 °C
